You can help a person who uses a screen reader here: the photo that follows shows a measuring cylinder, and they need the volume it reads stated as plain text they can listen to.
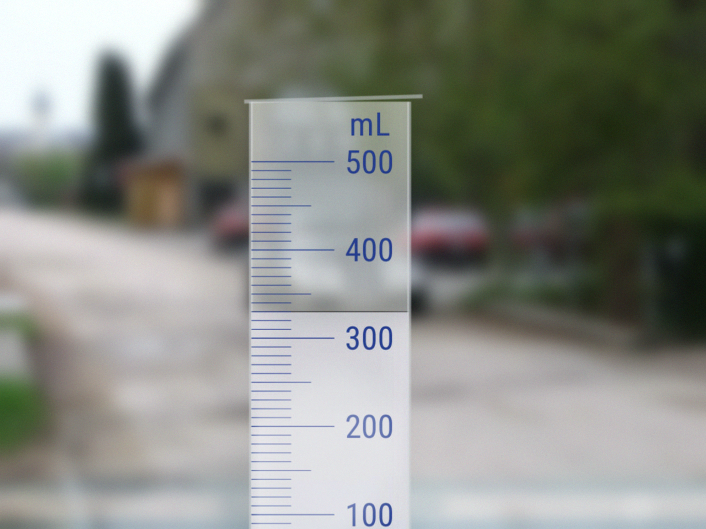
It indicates 330 mL
